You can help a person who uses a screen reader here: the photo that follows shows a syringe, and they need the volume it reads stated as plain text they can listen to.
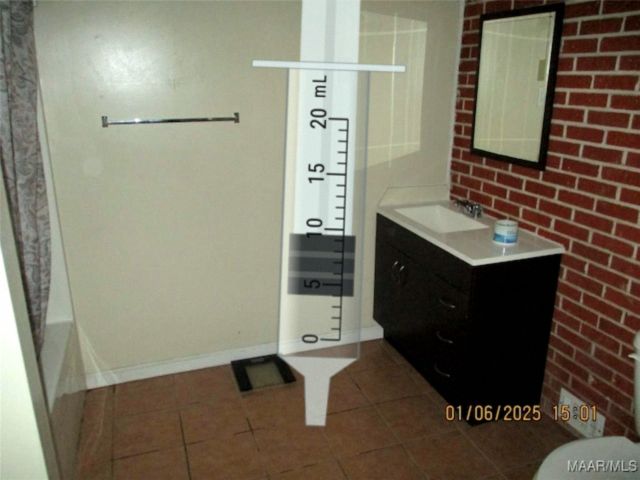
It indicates 4 mL
